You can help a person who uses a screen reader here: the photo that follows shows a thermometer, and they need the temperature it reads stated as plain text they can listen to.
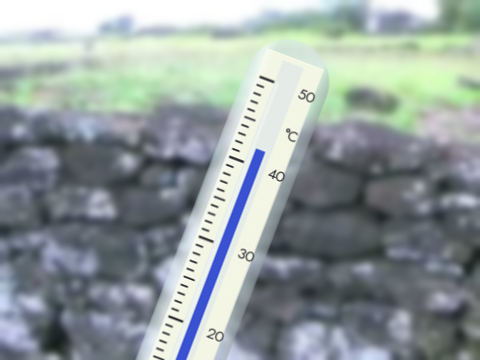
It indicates 42 °C
